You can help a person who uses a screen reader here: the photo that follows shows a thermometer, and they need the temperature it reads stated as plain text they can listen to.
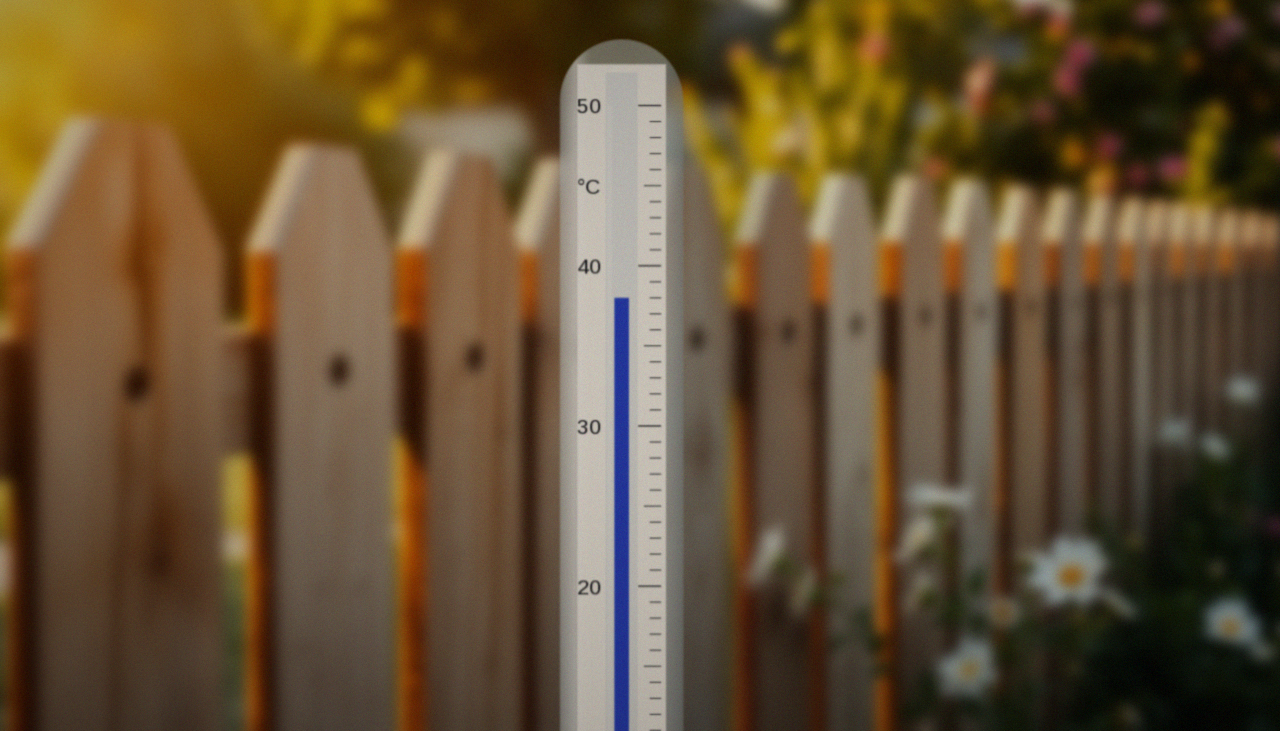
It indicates 38 °C
